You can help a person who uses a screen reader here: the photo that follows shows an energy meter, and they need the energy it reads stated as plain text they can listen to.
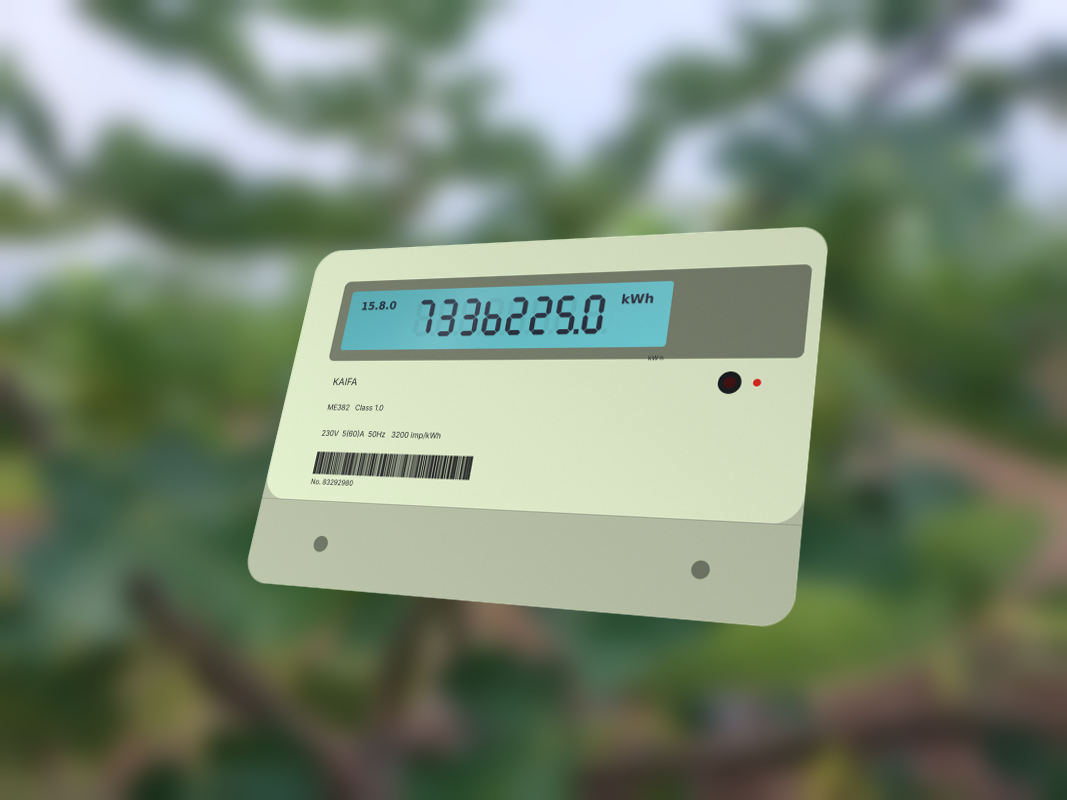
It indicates 7336225.0 kWh
